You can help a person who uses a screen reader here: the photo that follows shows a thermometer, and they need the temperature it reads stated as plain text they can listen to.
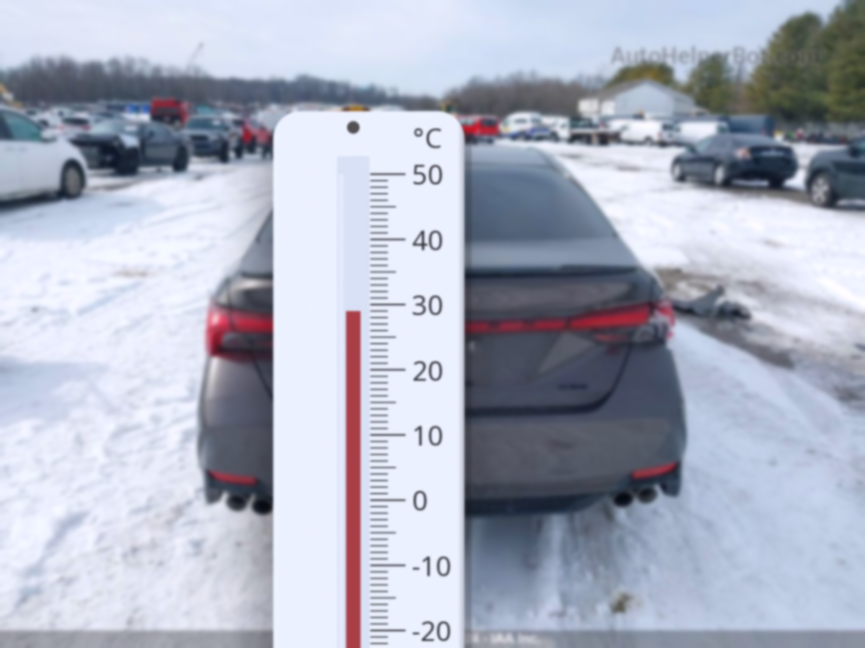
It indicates 29 °C
